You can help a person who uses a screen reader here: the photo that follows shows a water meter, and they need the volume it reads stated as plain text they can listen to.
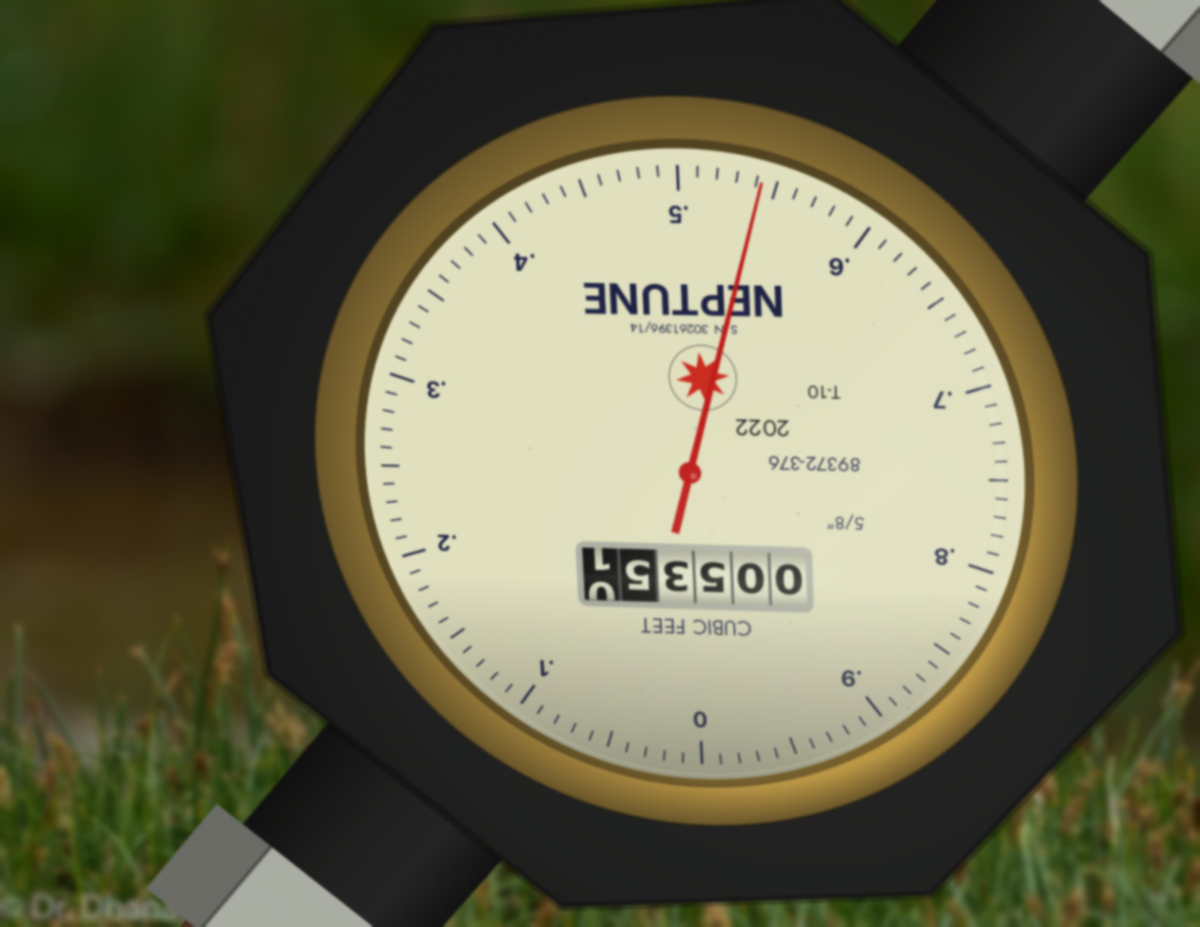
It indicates 5350.54 ft³
